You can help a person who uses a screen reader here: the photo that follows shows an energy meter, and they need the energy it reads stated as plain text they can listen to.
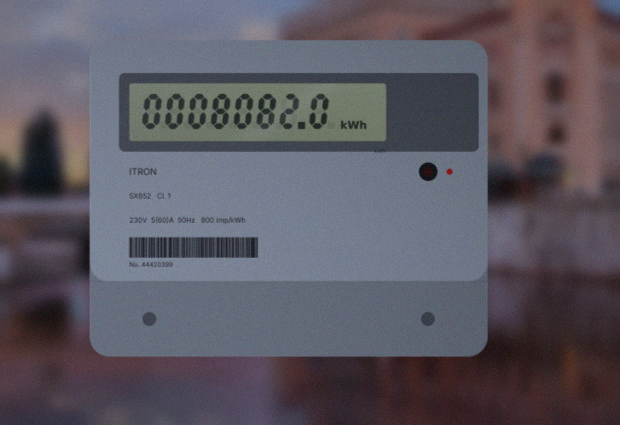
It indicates 8082.0 kWh
